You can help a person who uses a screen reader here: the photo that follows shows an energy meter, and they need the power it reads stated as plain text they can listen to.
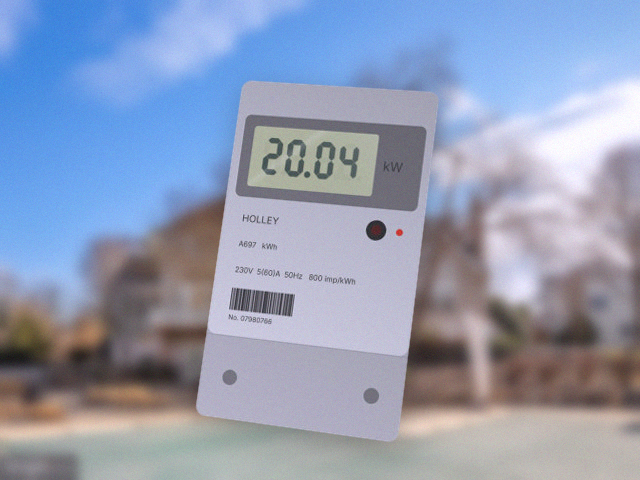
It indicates 20.04 kW
